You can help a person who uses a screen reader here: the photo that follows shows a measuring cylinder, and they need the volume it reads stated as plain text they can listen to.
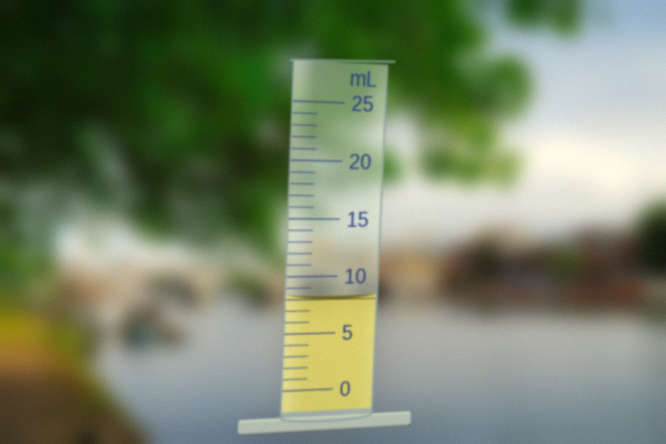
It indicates 8 mL
